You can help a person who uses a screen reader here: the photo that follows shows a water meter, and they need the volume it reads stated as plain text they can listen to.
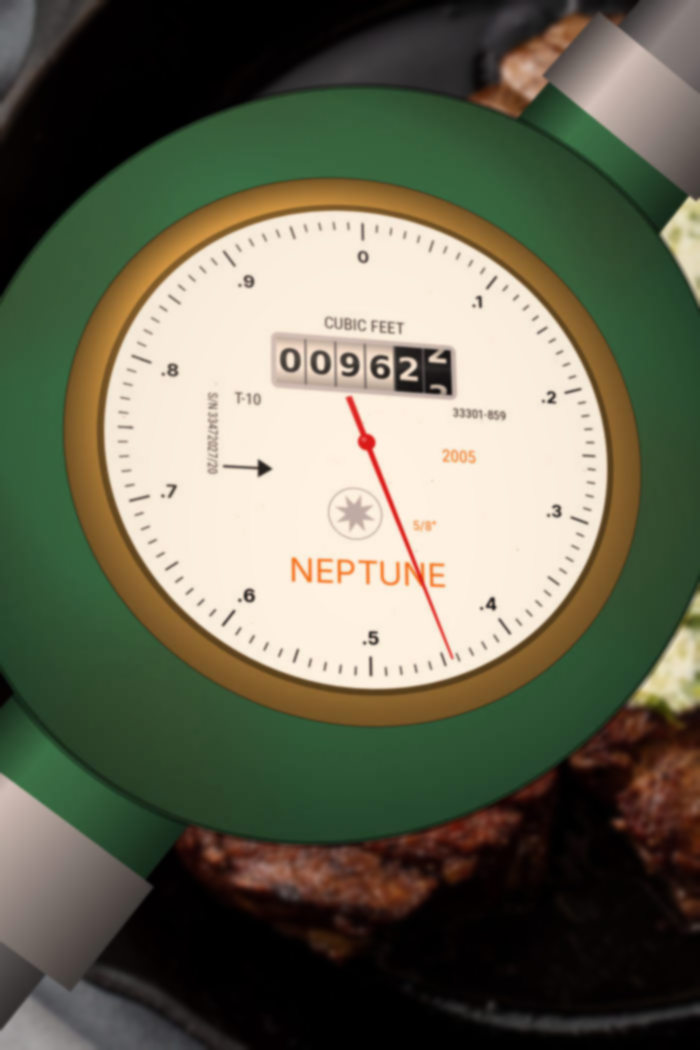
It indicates 9622.44 ft³
